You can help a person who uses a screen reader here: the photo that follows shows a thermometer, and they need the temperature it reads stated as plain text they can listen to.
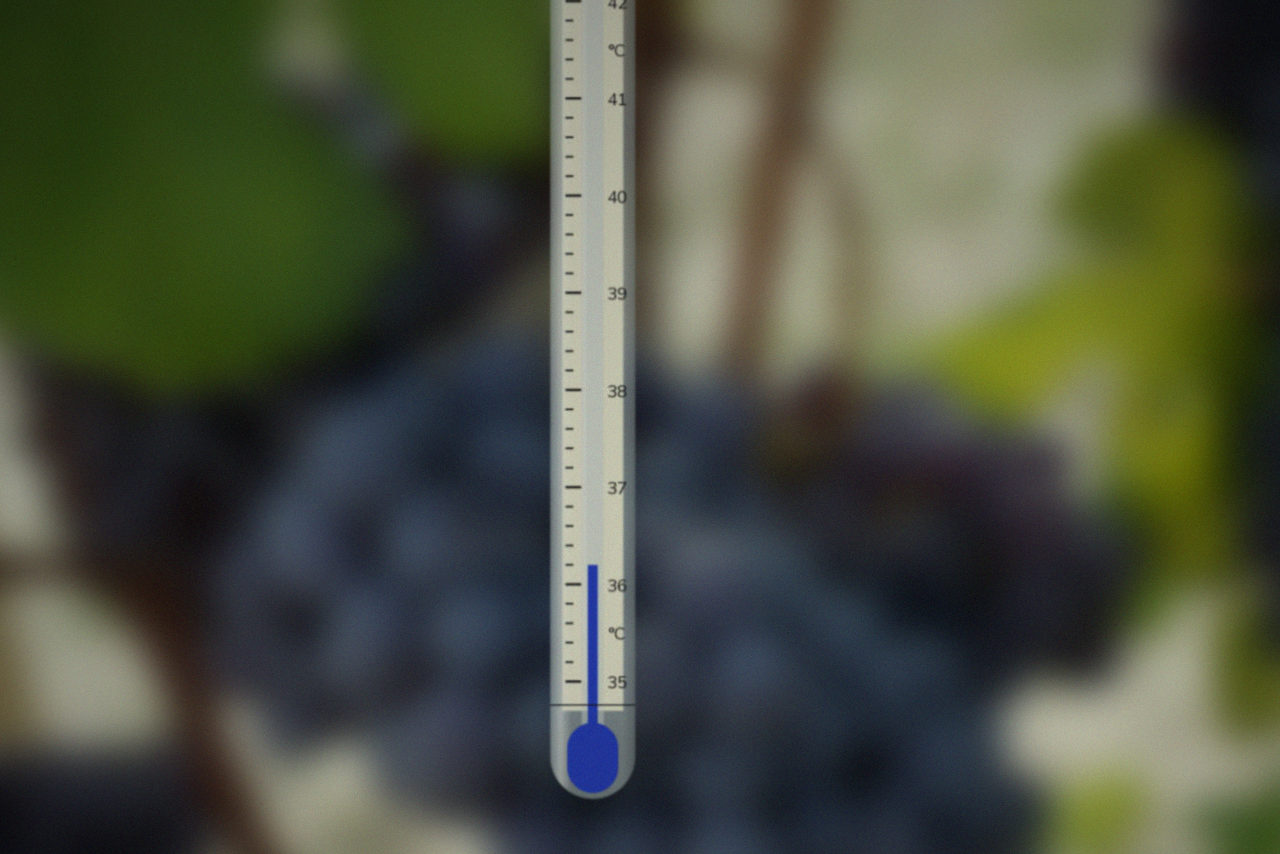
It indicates 36.2 °C
